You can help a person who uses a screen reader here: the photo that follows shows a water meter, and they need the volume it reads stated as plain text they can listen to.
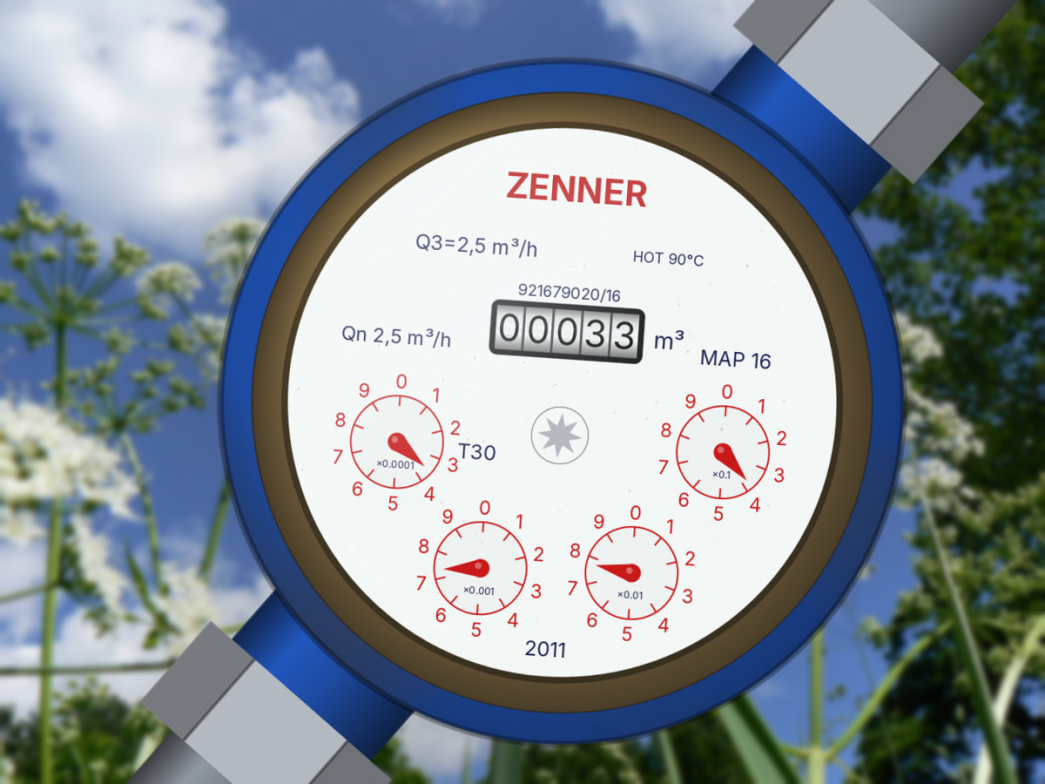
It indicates 33.3773 m³
